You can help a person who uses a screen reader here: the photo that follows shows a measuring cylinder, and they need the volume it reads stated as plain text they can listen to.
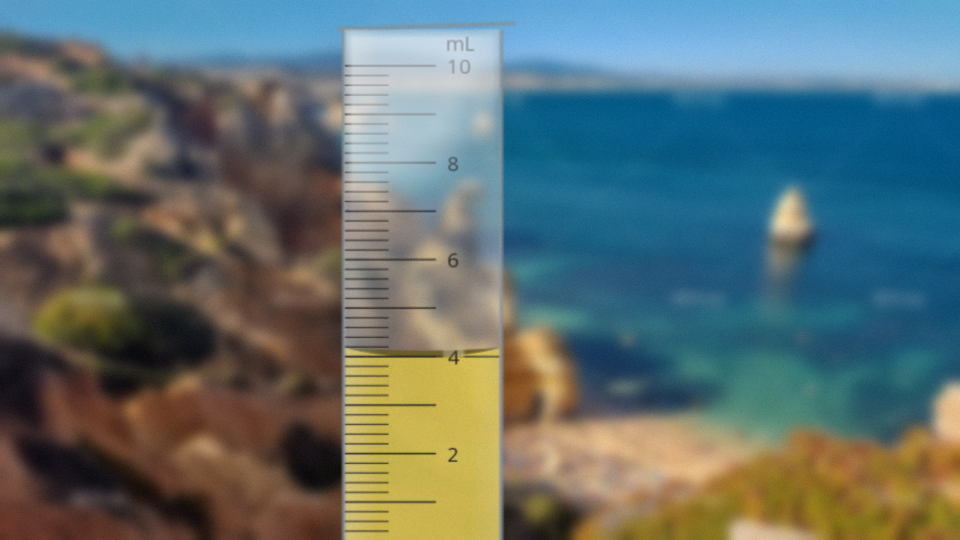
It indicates 4 mL
